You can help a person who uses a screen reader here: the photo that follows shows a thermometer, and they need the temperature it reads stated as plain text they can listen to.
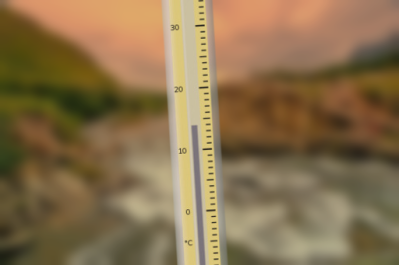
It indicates 14 °C
